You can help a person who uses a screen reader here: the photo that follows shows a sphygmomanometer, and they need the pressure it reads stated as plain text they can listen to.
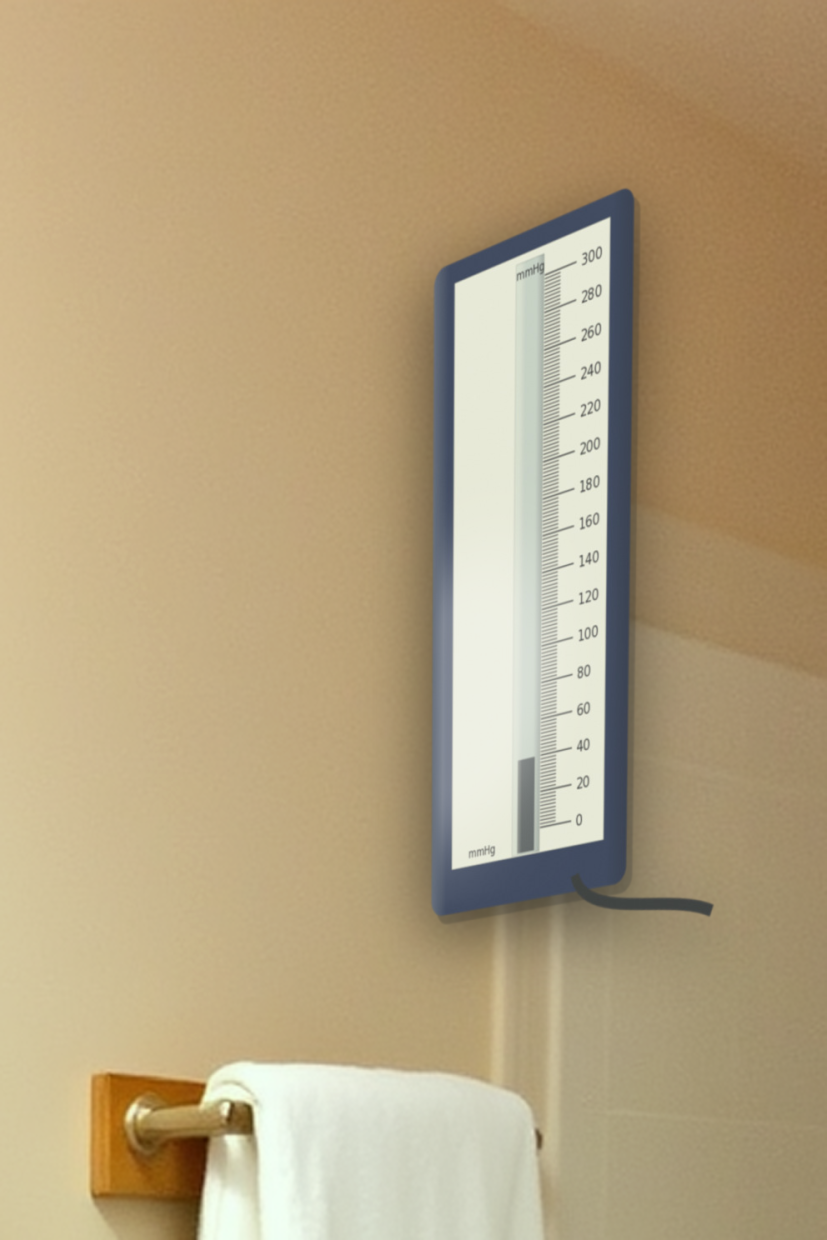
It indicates 40 mmHg
